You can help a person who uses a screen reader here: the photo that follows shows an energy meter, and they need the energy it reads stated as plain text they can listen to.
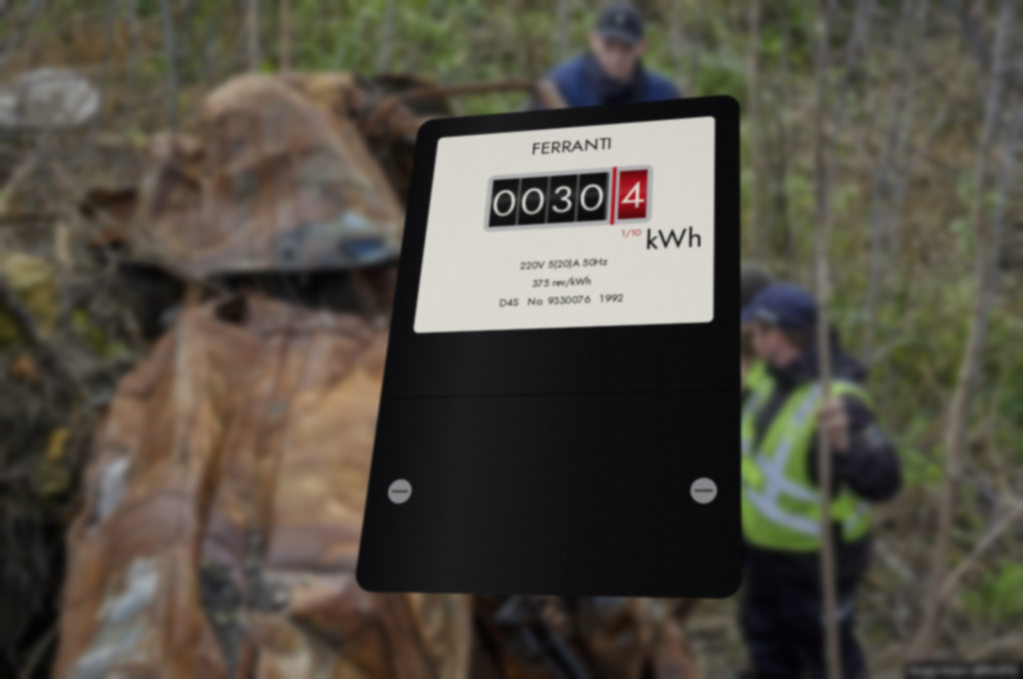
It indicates 30.4 kWh
